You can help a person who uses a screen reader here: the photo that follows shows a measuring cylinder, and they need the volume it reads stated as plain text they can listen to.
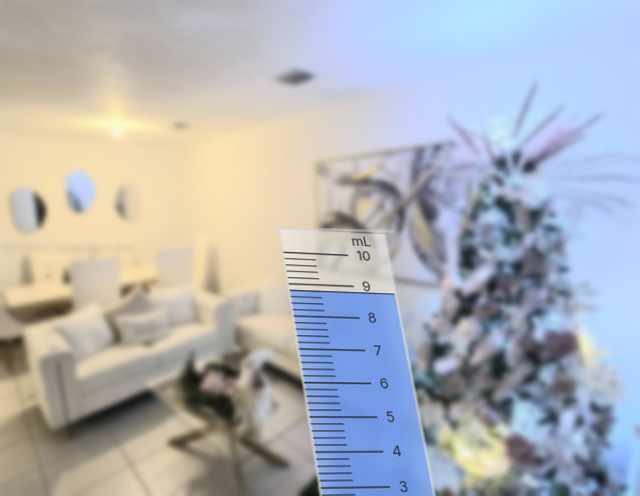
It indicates 8.8 mL
